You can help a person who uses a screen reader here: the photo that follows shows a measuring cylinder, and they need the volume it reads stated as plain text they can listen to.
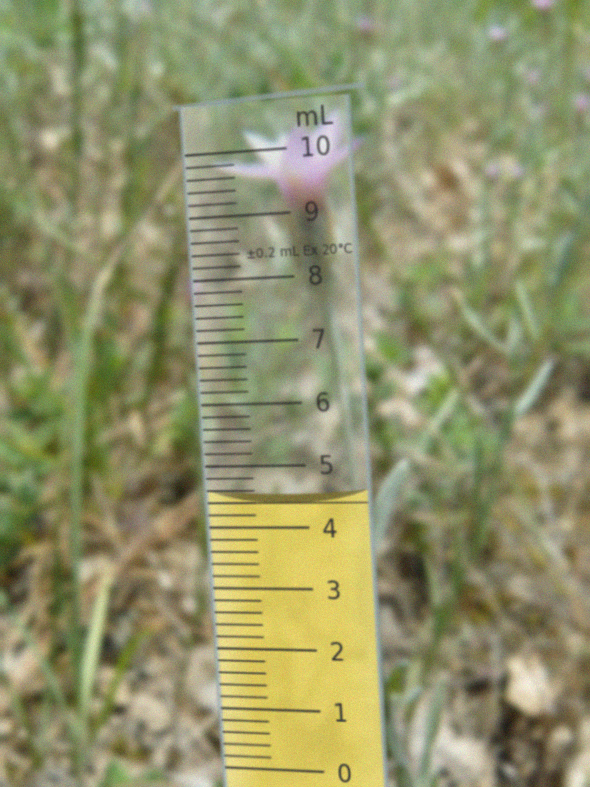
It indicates 4.4 mL
